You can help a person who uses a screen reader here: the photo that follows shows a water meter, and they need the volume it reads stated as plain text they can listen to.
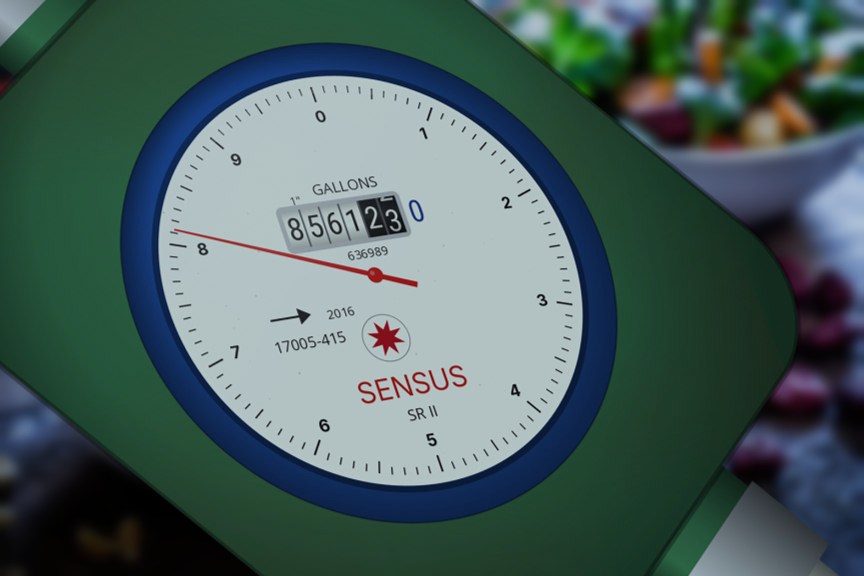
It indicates 8561228.1 gal
